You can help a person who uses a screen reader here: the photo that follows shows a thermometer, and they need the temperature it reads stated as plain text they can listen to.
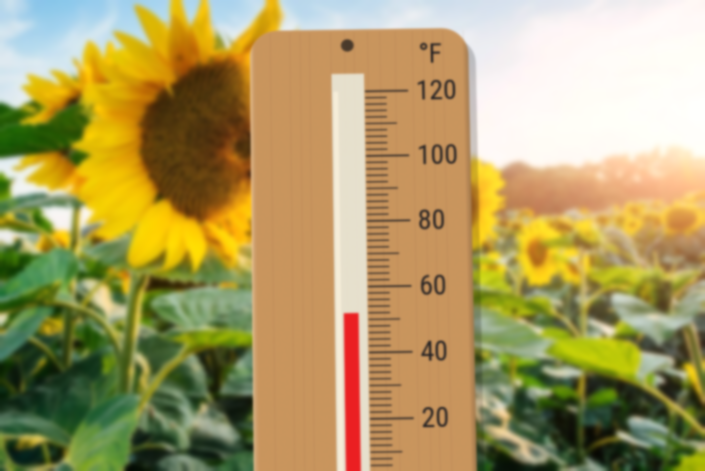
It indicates 52 °F
